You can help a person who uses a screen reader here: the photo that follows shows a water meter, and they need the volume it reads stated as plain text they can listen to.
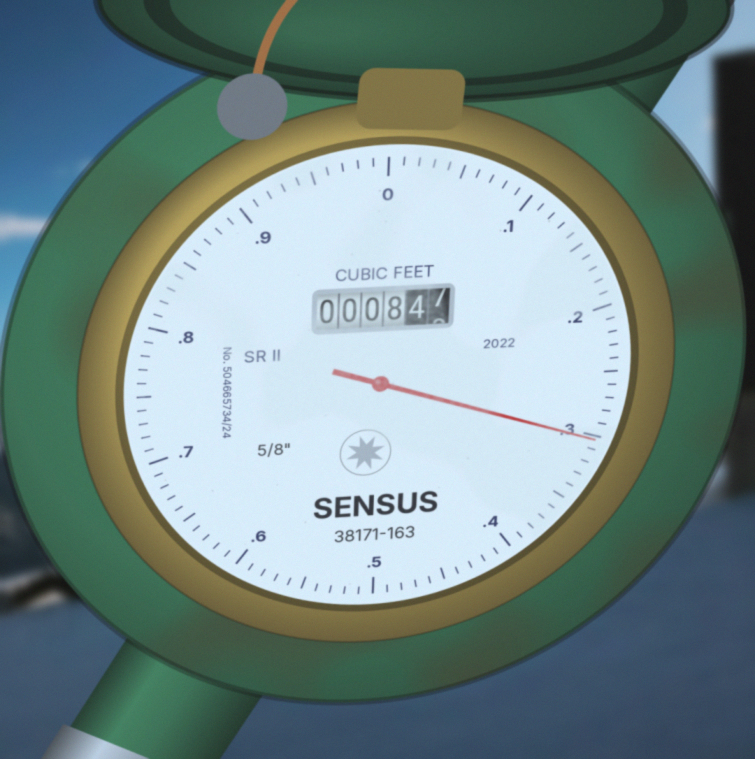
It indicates 847.30 ft³
